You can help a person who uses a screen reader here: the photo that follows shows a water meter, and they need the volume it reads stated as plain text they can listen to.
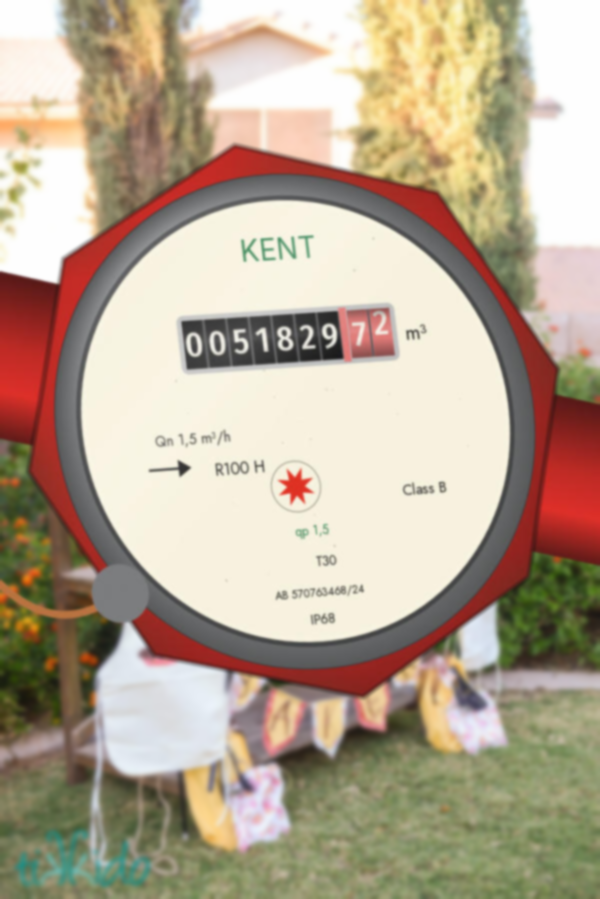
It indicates 51829.72 m³
